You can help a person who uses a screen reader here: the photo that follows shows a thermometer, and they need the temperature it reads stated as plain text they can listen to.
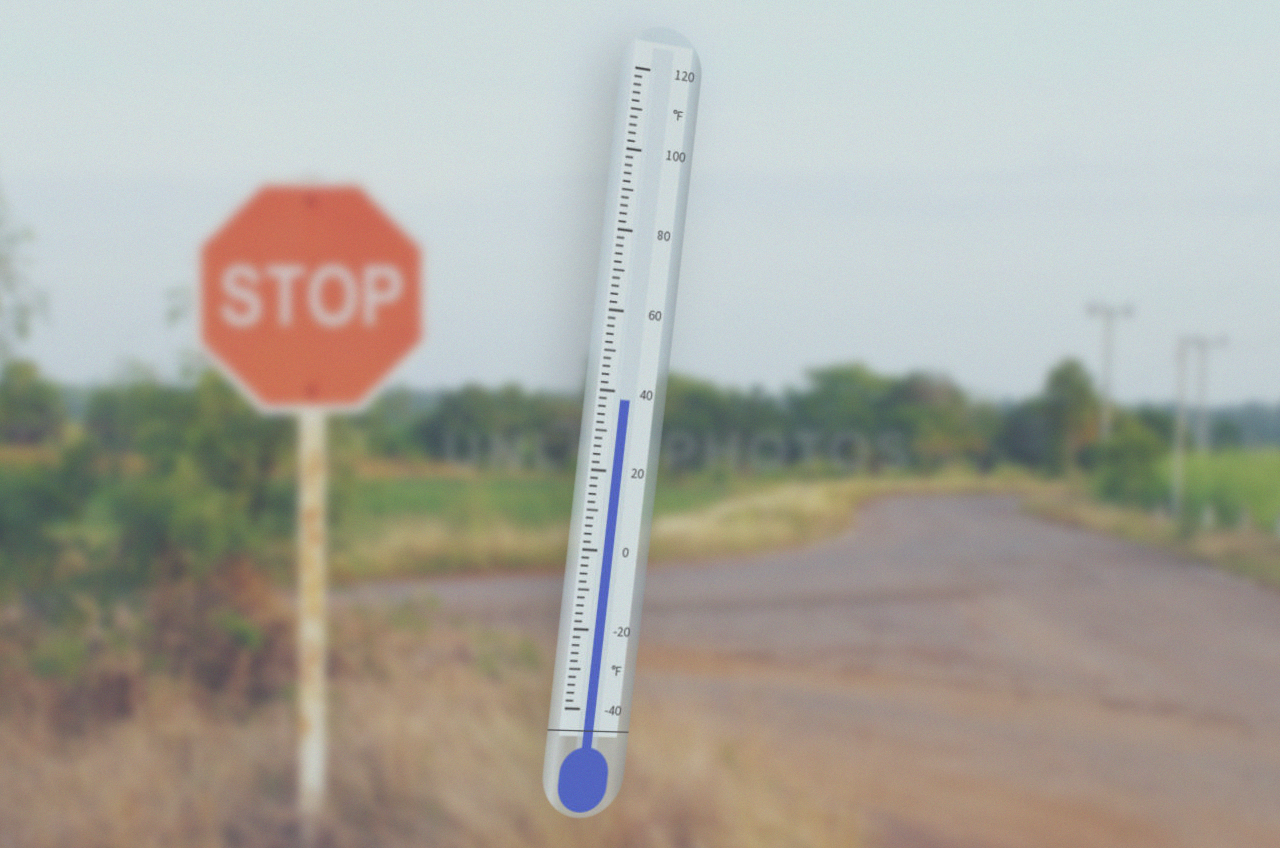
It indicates 38 °F
